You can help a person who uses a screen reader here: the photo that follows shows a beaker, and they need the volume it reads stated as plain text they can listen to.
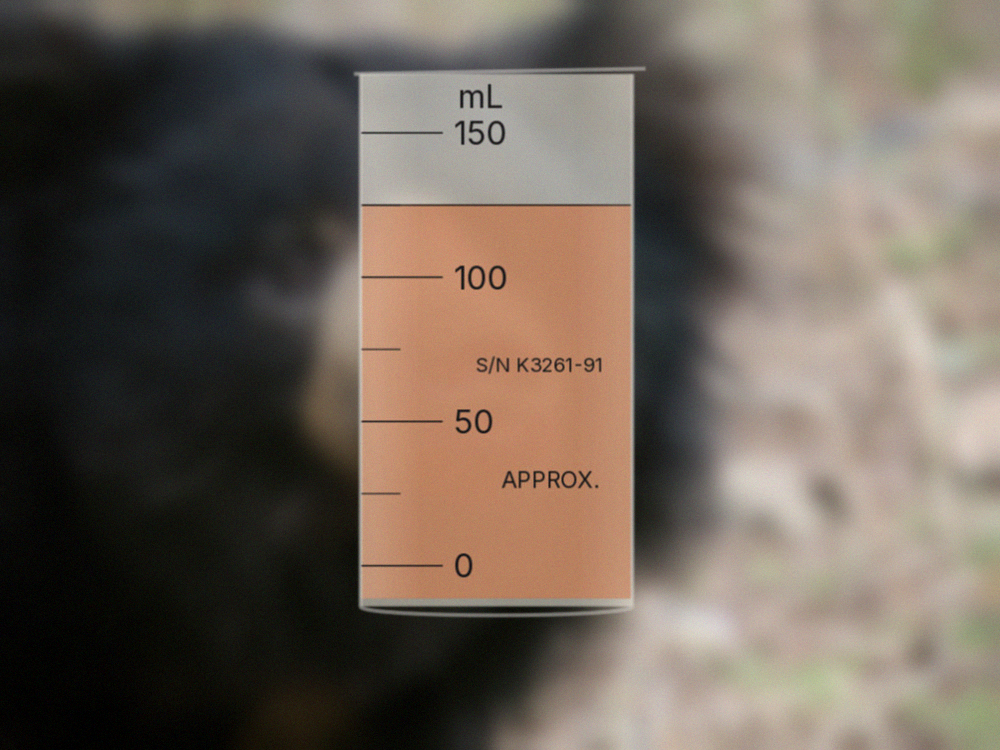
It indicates 125 mL
